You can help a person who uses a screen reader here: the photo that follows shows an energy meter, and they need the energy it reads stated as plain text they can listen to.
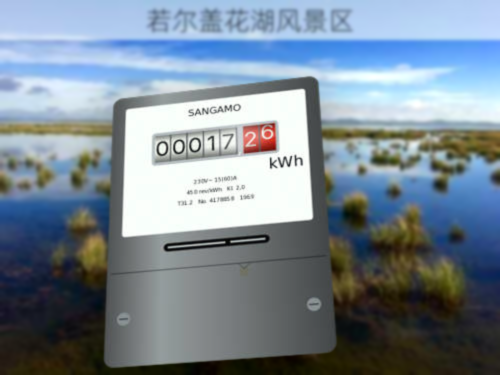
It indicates 17.26 kWh
